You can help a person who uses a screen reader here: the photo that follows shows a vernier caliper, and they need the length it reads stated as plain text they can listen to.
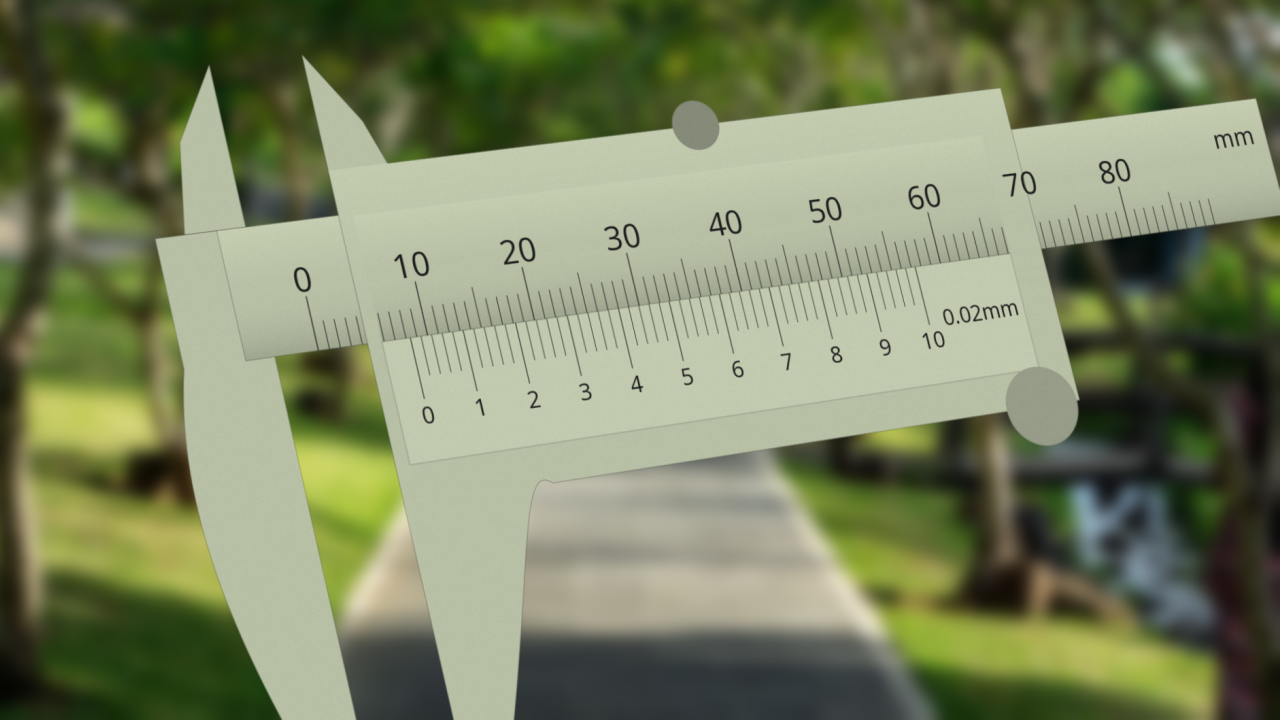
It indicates 8.4 mm
